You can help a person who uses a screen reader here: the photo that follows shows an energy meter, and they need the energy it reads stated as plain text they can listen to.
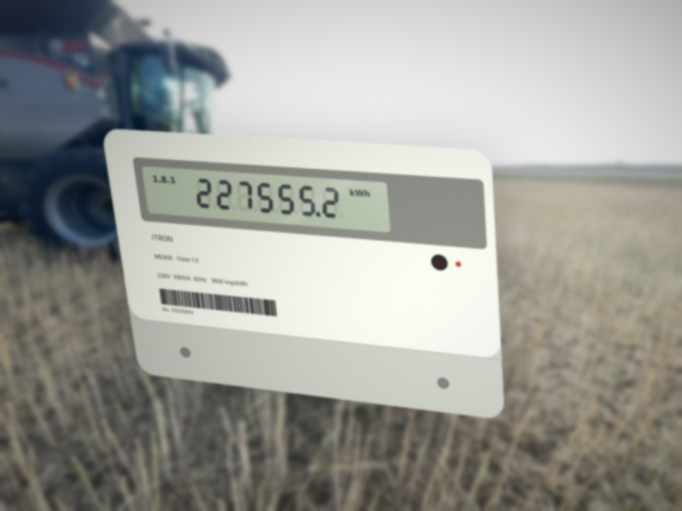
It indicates 227555.2 kWh
